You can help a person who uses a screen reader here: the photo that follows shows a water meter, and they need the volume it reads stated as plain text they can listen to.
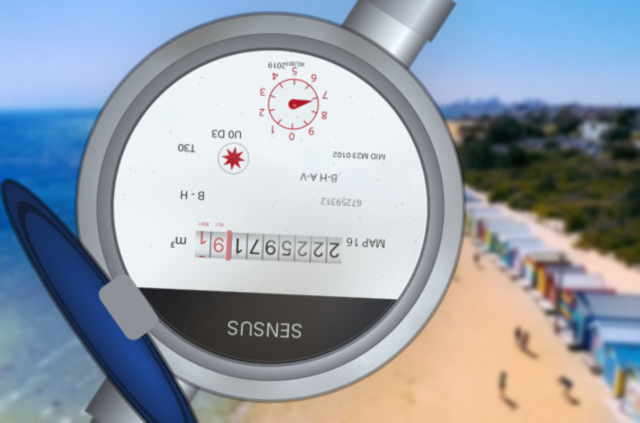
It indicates 2225971.907 m³
